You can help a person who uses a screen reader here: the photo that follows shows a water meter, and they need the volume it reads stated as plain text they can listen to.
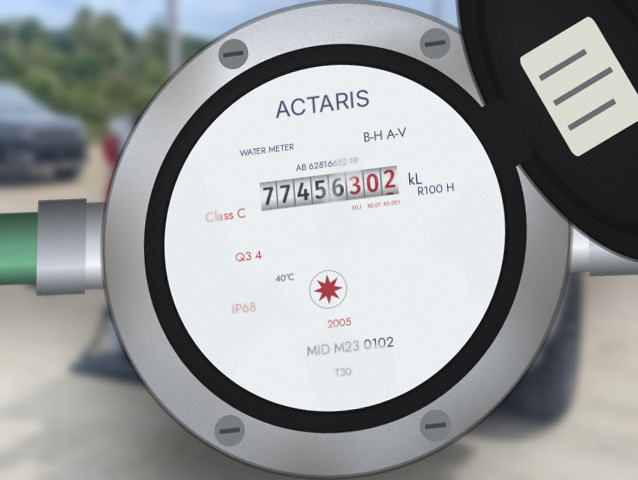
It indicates 77456.302 kL
